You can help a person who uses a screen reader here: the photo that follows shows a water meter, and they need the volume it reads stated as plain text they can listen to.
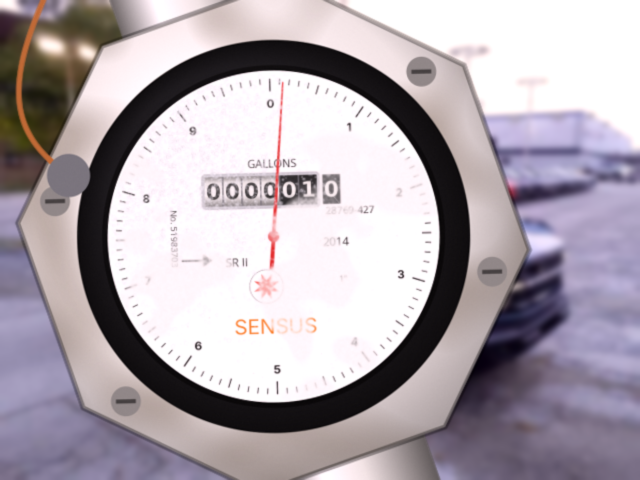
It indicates 10.1 gal
